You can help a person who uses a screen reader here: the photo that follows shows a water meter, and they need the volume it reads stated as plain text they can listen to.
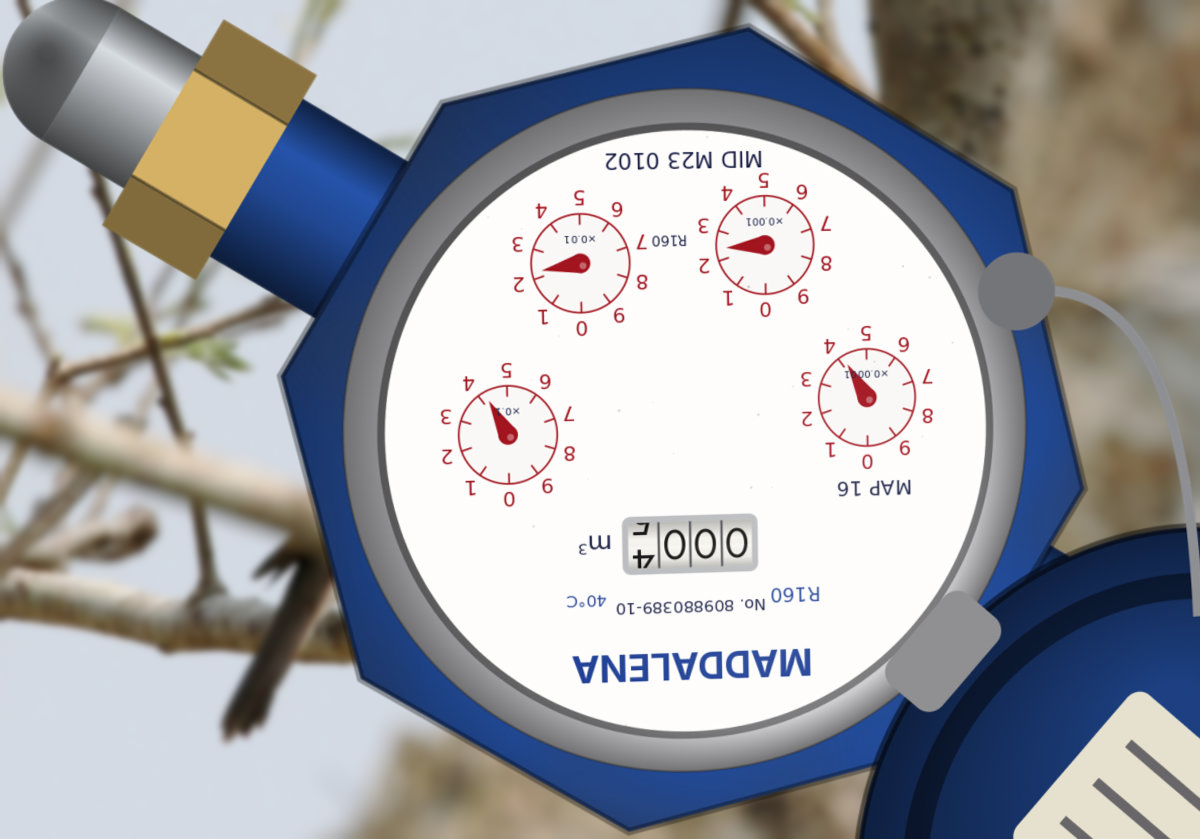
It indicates 4.4224 m³
